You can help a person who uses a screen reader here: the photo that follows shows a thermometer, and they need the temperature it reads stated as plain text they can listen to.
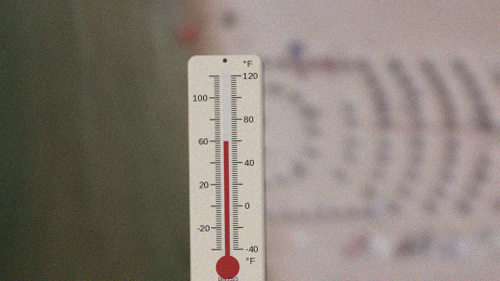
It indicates 60 °F
